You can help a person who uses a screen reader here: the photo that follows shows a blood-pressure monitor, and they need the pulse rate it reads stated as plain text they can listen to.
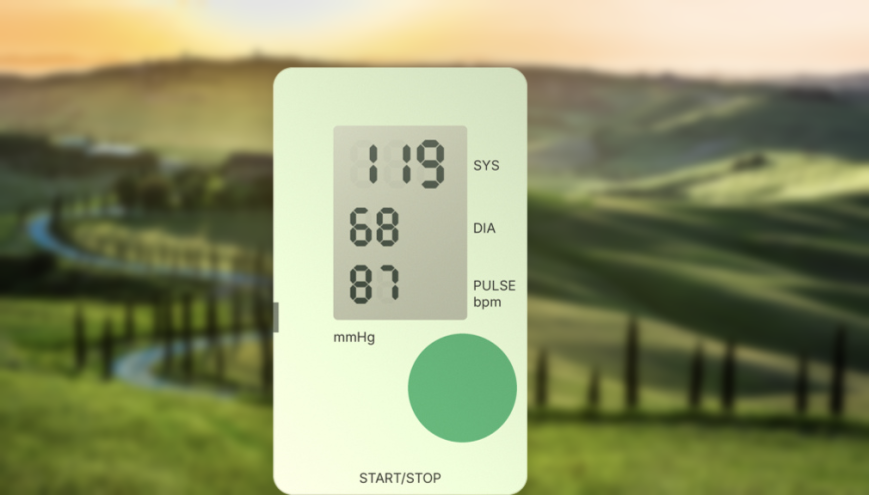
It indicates 87 bpm
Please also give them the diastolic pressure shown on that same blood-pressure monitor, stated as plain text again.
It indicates 68 mmHg
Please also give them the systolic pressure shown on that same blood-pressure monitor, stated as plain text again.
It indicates 119 mmHg
